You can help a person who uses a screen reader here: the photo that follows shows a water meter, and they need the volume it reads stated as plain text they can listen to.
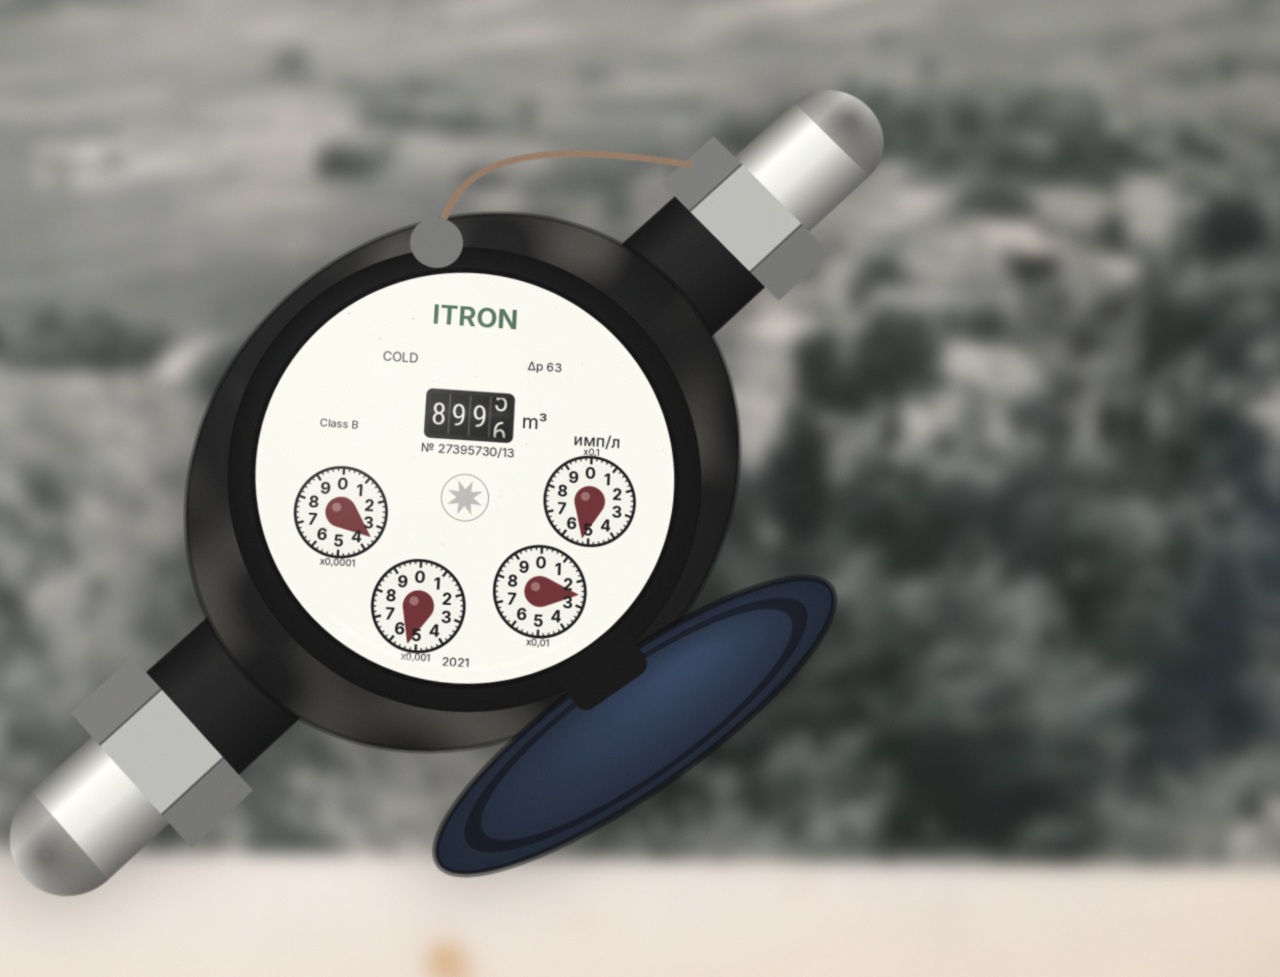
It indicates 8995.5253 m³
